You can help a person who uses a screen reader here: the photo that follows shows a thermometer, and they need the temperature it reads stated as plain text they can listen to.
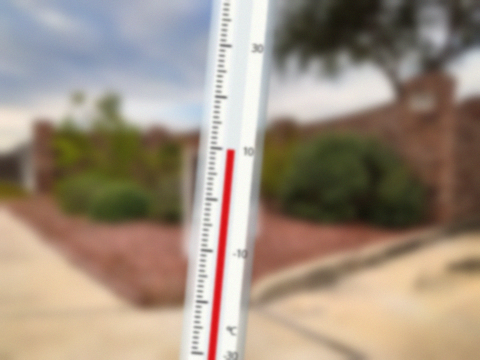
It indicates 10 °C
